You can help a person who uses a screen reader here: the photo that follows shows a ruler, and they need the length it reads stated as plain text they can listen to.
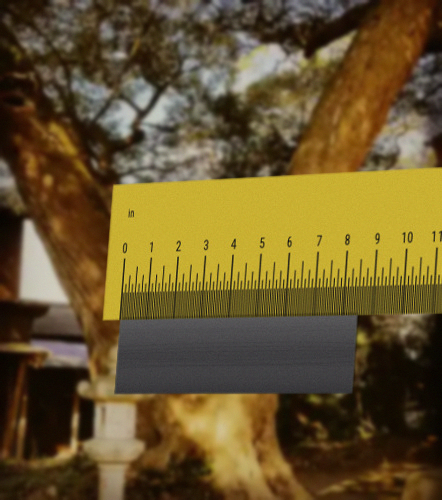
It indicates 8.5 in
